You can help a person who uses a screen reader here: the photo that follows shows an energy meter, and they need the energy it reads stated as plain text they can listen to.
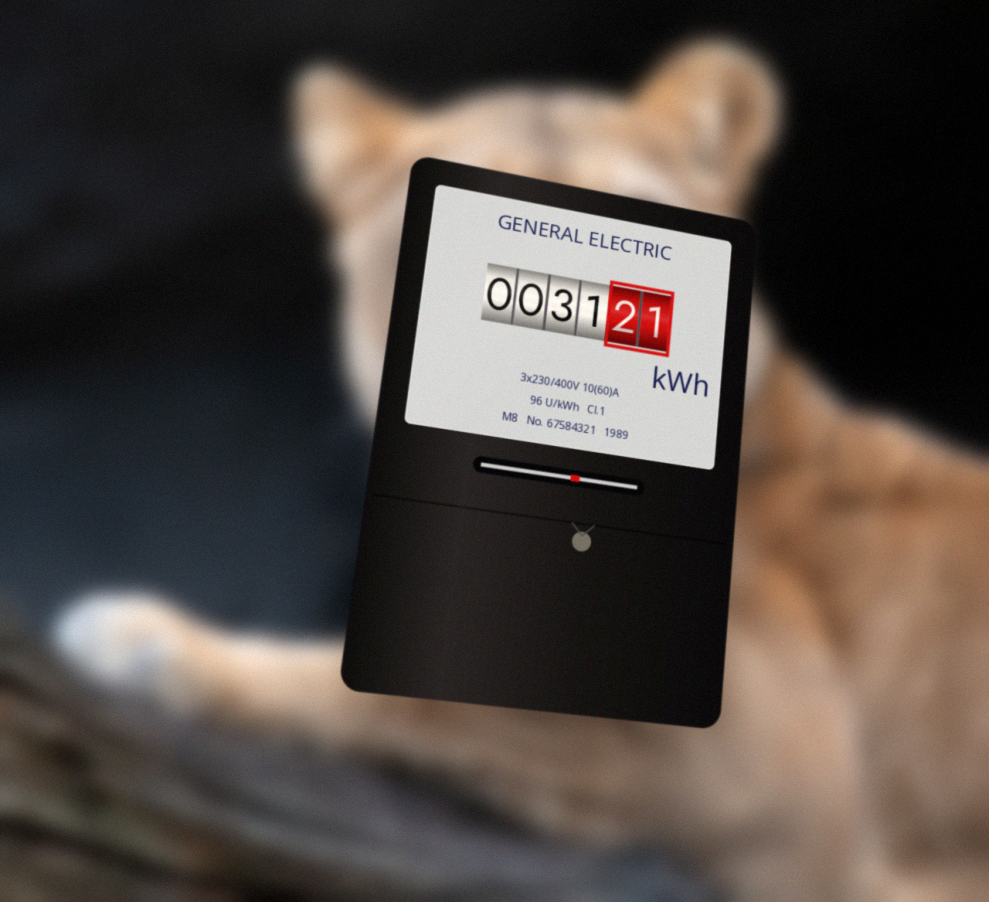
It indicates 31.21 kWh
